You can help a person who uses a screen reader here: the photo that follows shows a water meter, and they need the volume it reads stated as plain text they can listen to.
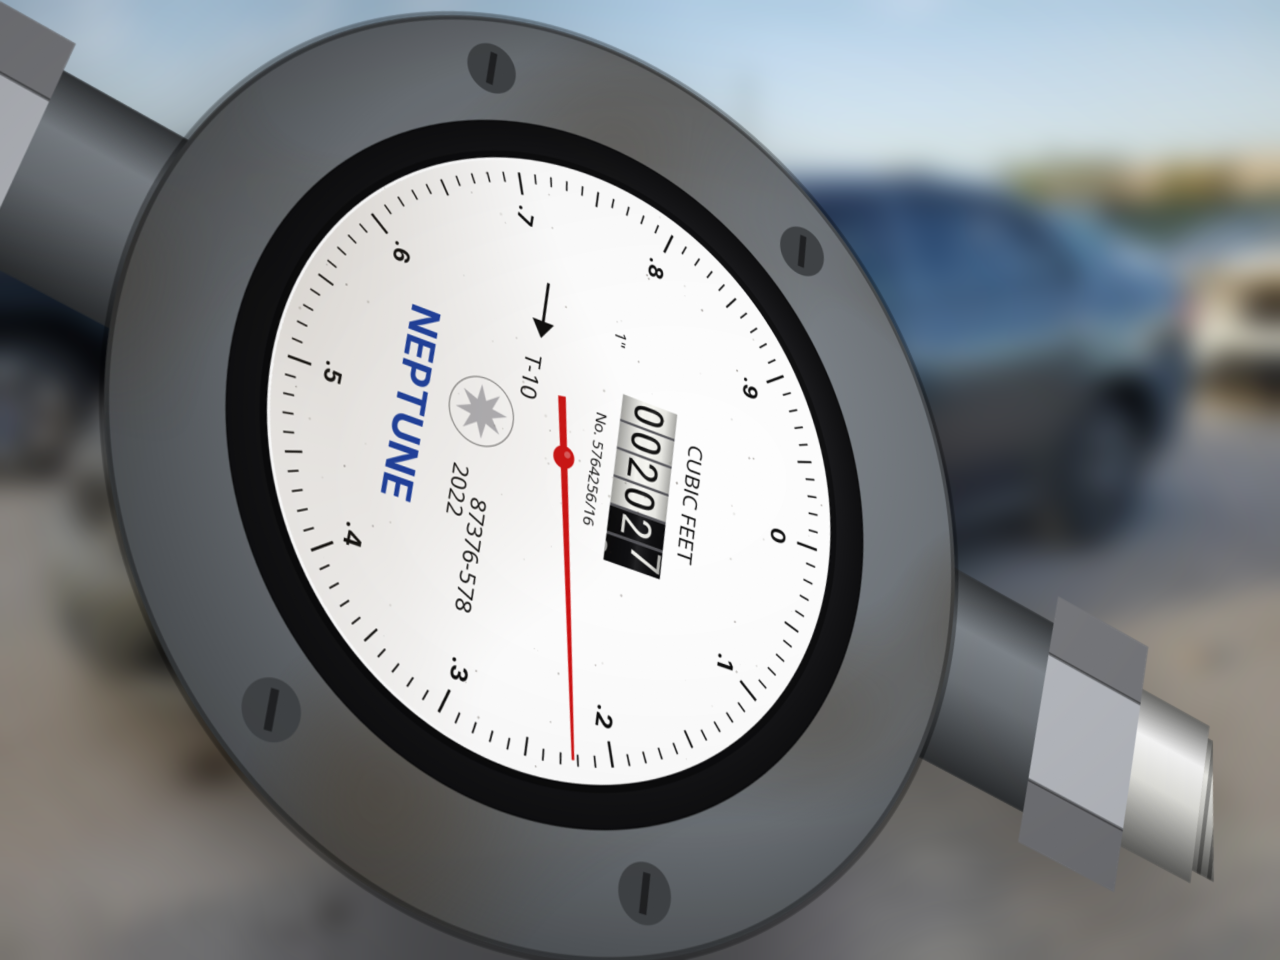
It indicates 2027.22 ft³
